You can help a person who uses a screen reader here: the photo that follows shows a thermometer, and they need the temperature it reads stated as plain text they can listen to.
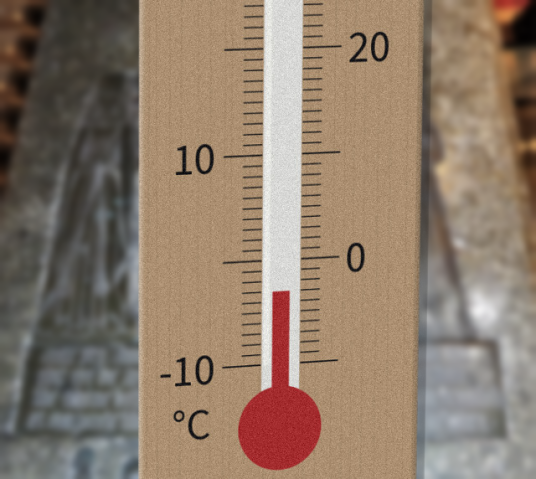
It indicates -3 °C
